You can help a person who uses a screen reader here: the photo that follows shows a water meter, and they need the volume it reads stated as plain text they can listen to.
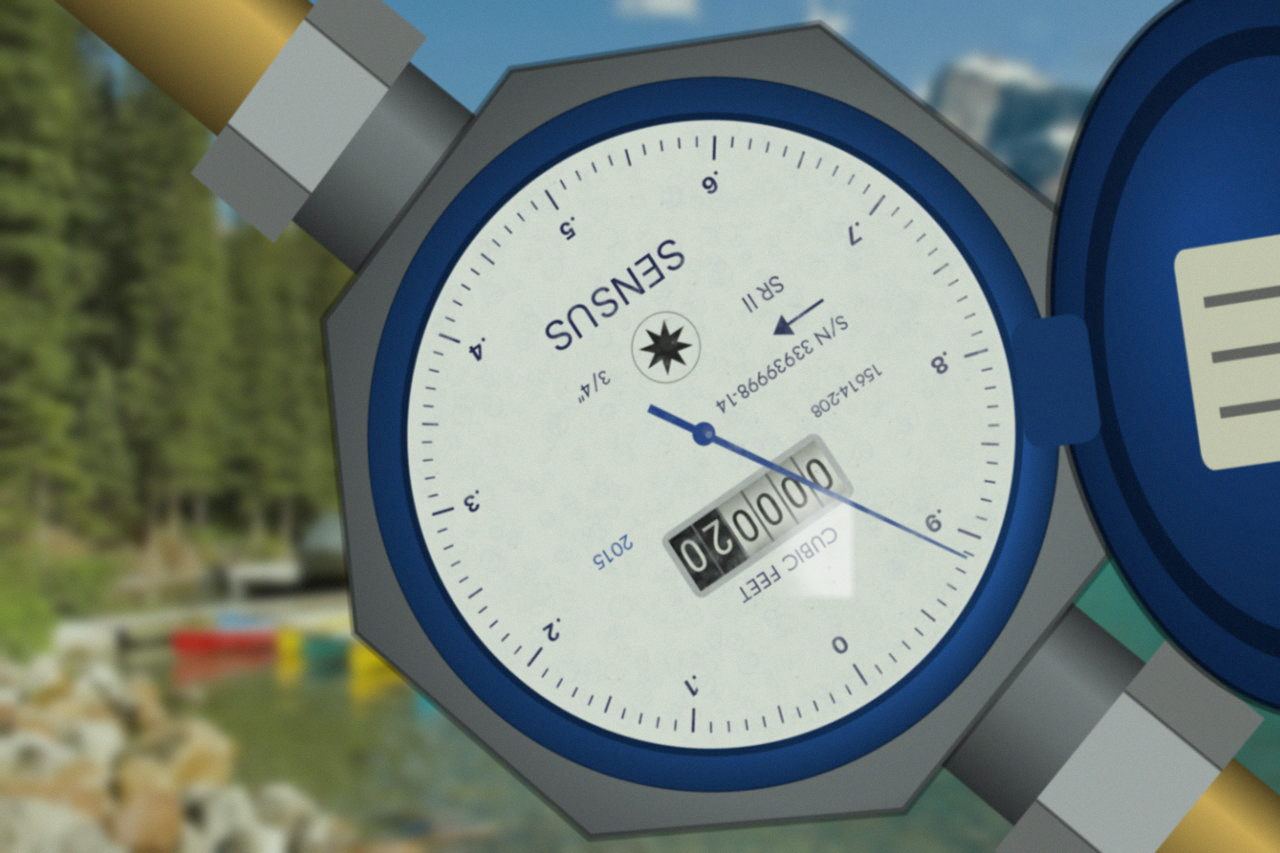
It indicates 19.91 ft³
